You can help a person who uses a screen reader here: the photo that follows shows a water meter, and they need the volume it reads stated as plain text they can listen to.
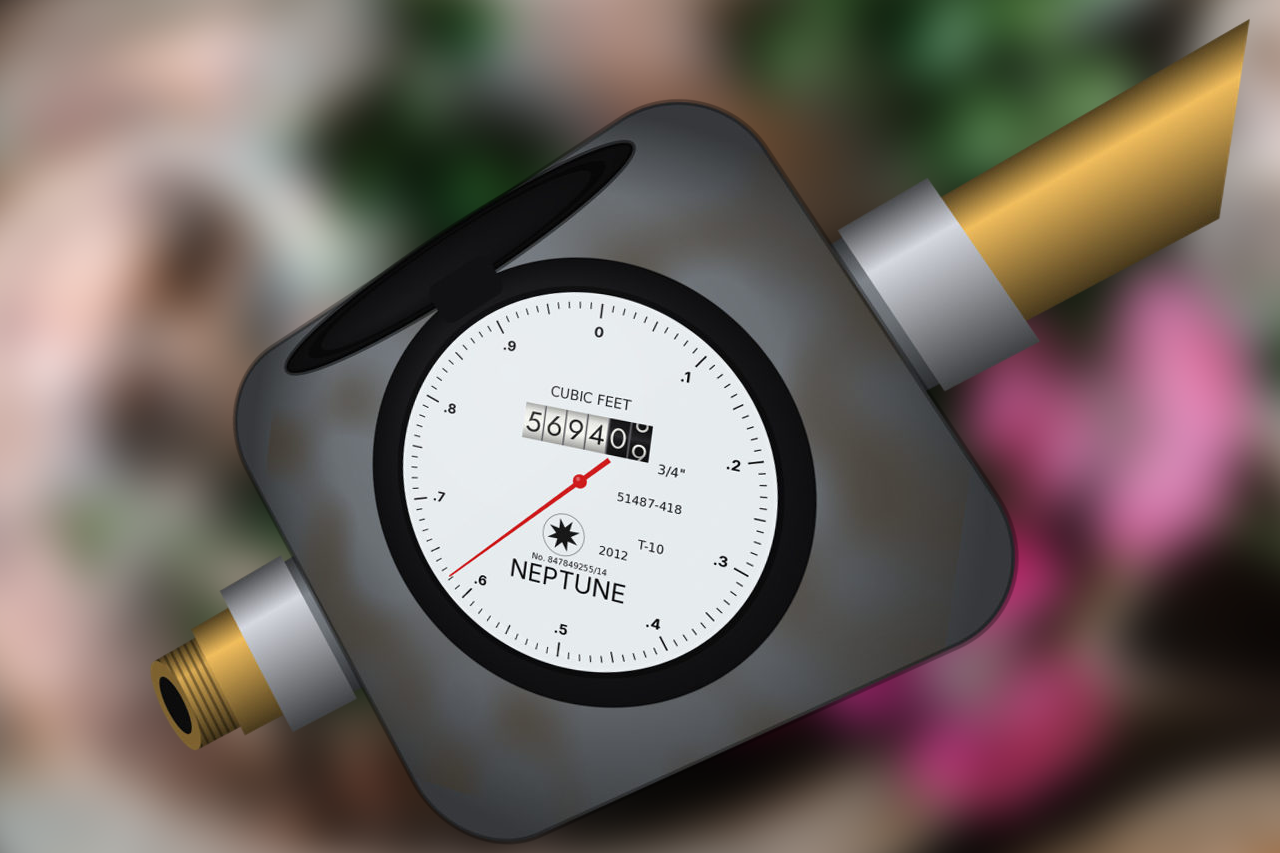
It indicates 569408.62 ft³
